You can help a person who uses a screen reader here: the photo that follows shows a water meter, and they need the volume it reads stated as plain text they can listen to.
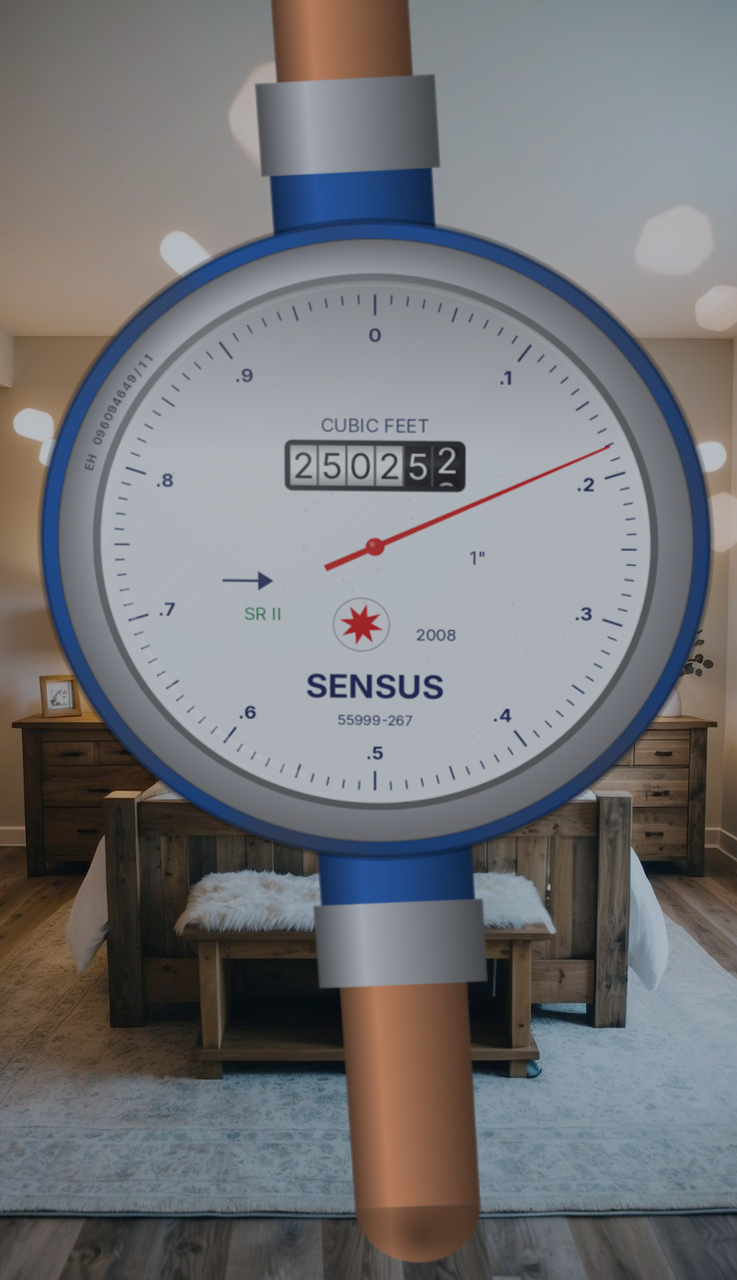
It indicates 250252.18 ft³
